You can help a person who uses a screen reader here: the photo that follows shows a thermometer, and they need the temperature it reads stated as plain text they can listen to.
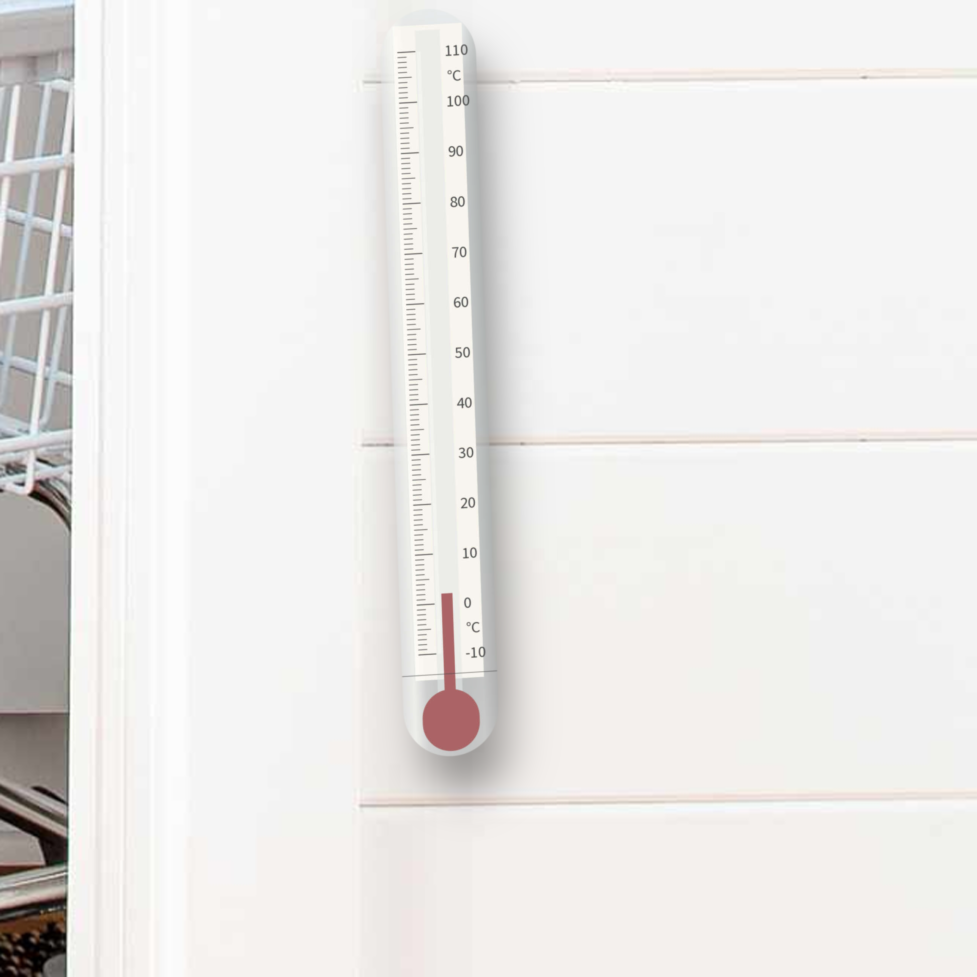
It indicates 2 °C
